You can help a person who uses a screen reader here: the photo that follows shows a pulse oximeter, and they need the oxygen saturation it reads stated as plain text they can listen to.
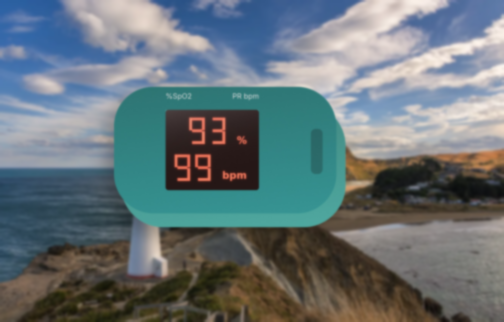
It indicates 93 %
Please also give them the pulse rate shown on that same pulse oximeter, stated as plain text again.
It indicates 99 bpm
